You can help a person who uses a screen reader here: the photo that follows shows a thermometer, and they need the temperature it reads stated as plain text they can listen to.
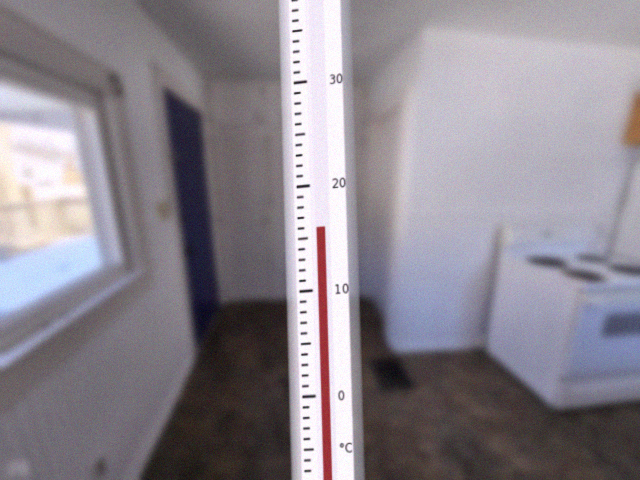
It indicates 16 °C
